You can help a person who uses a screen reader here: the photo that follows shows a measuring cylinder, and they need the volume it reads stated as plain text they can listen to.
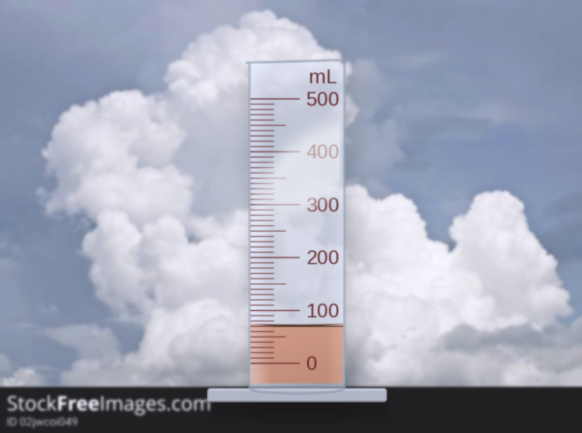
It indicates 70 mL
